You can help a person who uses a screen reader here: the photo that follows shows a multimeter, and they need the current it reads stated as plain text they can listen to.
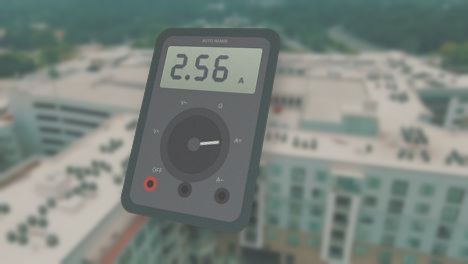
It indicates 2.56 A
